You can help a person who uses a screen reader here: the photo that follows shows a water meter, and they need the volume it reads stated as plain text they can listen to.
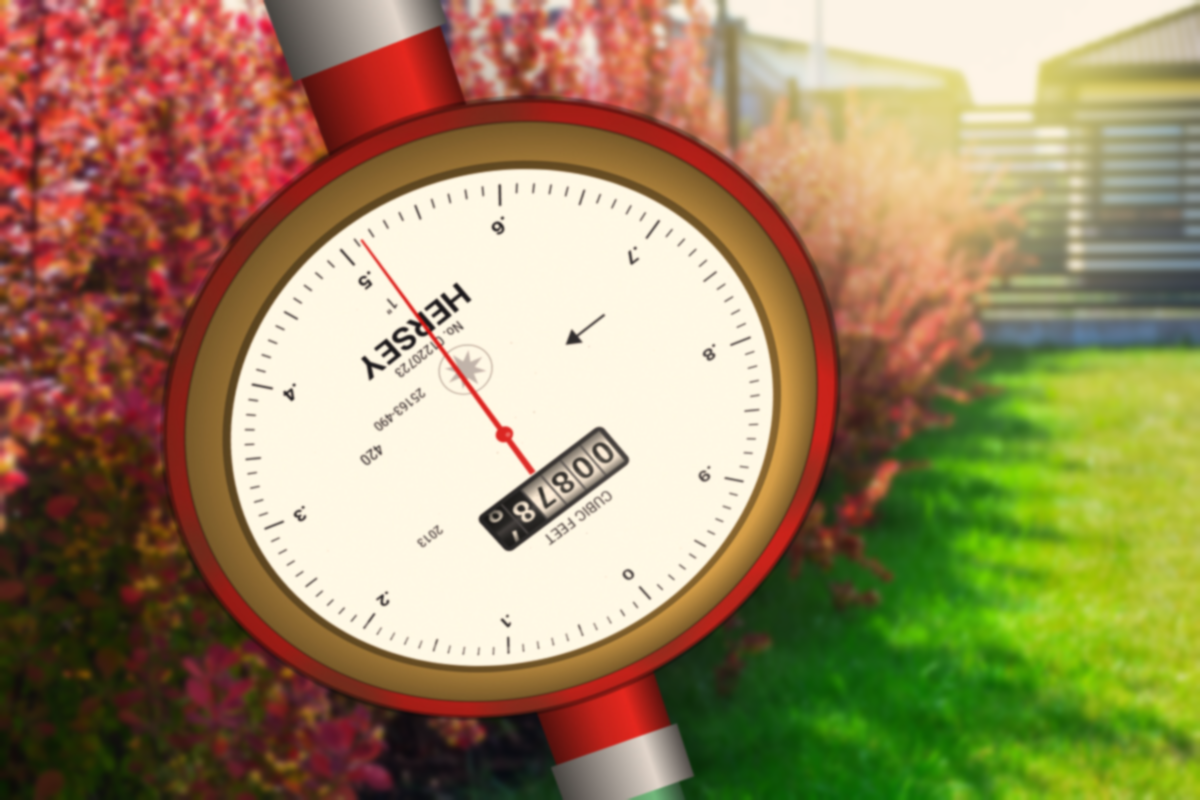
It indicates 8787.51 ft³
